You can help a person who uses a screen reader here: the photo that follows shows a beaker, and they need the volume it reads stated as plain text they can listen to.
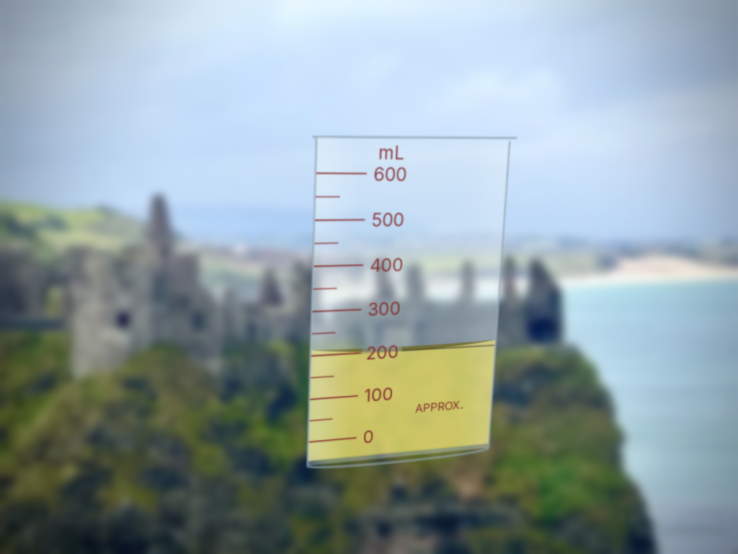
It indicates 200 mL
